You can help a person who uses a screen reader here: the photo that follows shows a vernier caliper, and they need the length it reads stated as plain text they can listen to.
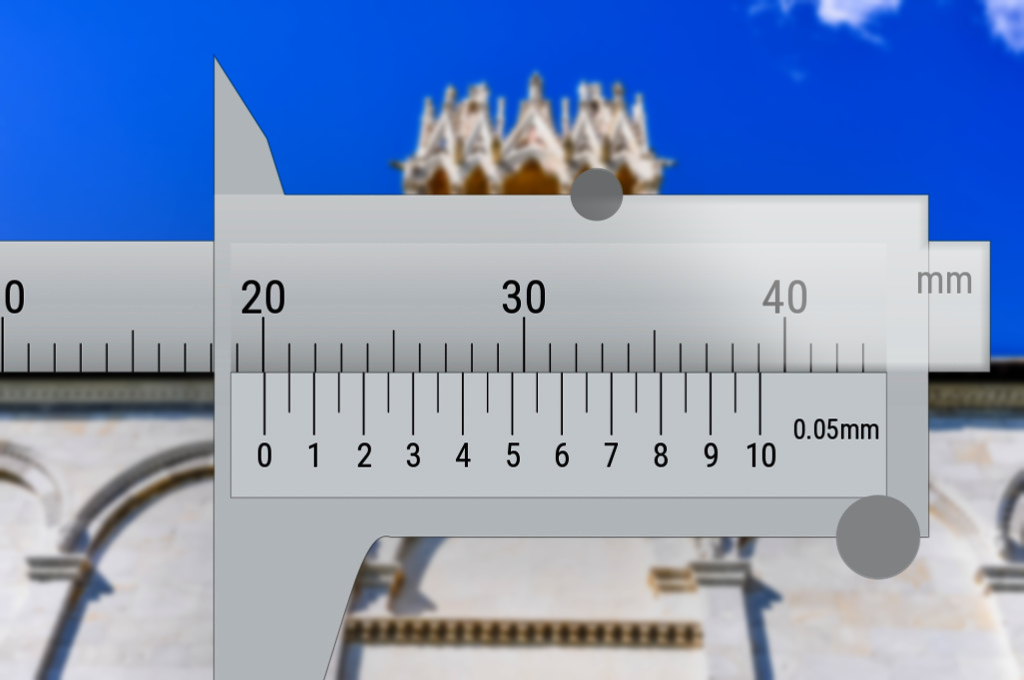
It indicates 20.05 mm
